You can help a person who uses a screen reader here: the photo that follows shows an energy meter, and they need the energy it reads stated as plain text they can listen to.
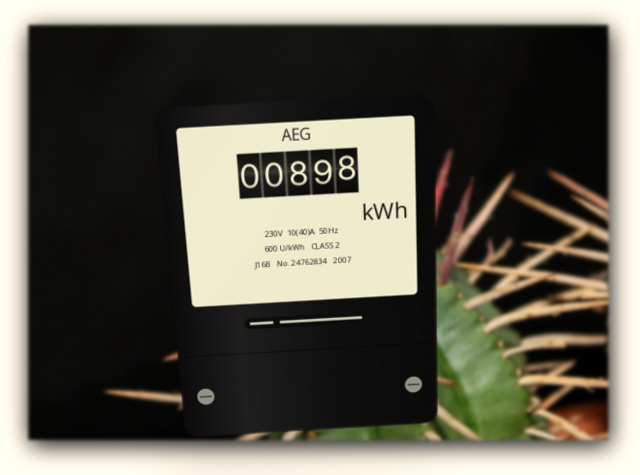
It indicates 898 kWh
